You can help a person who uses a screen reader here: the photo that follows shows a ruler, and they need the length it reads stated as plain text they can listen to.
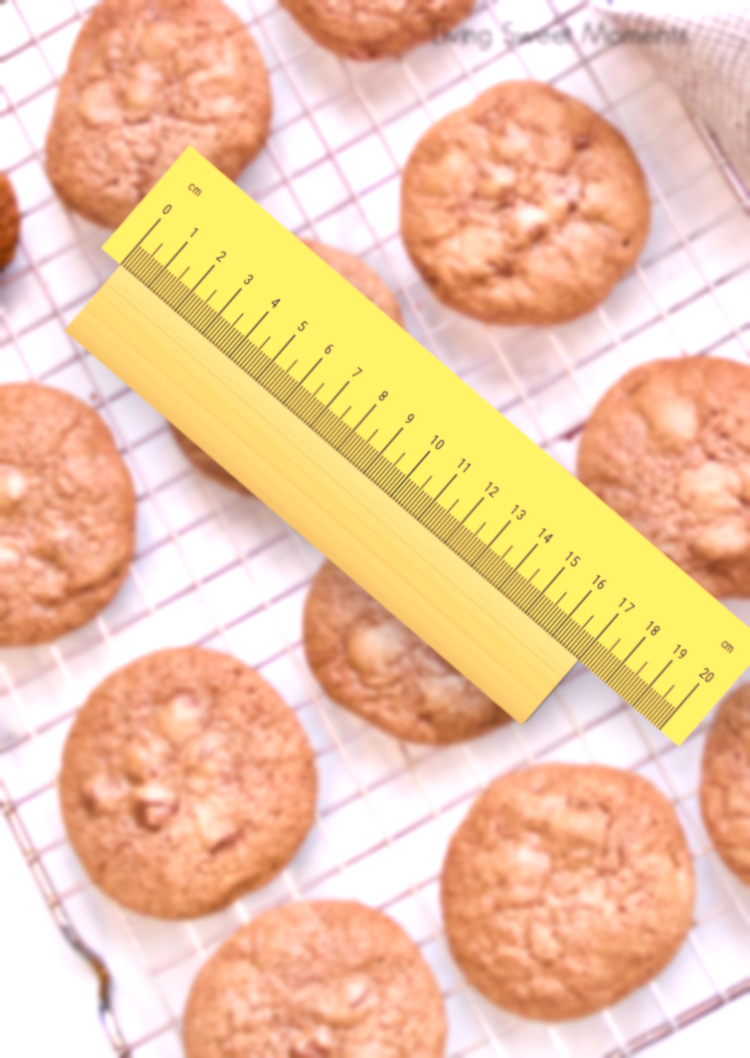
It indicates 17 cm
